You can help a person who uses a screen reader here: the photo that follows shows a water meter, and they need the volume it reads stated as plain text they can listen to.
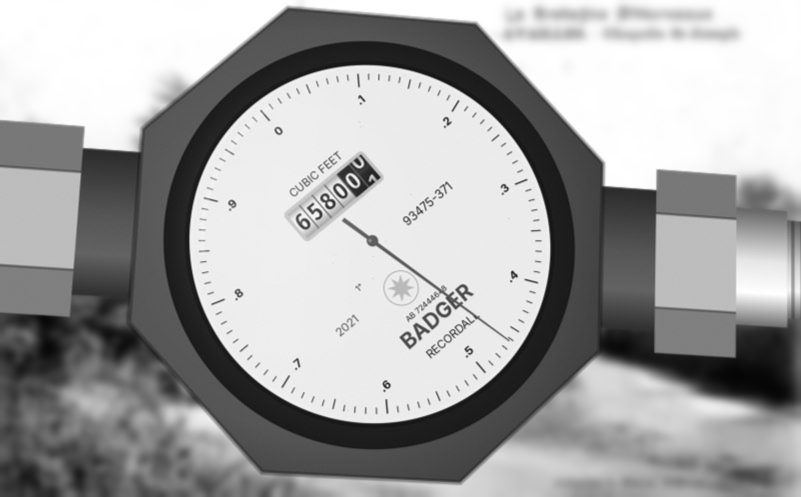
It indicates 658000.46 ft³
